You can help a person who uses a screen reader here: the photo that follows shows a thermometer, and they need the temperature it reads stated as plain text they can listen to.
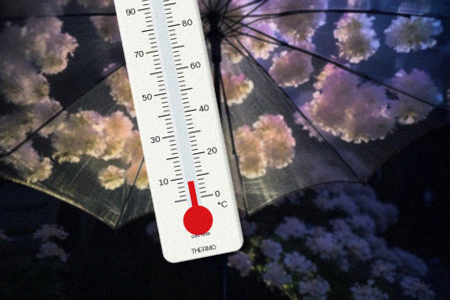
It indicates 8 °C
